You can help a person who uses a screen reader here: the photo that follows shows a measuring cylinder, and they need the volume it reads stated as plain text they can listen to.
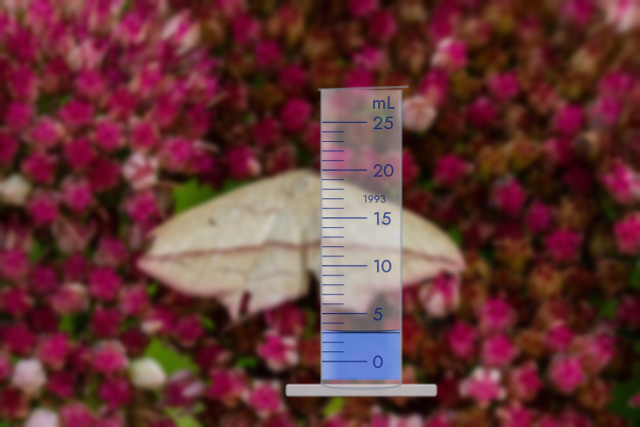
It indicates 3 mL
